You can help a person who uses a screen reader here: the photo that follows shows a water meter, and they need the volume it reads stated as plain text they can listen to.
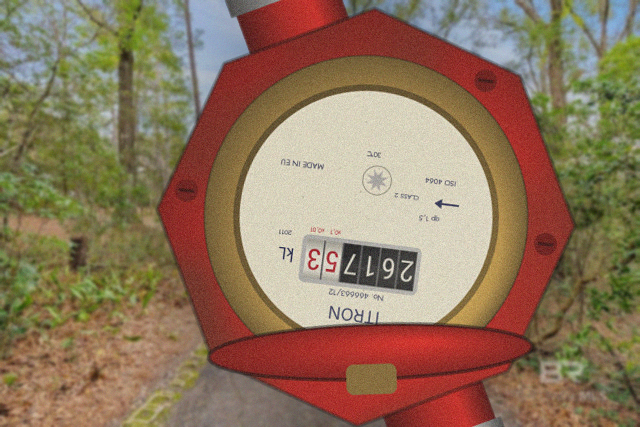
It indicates 2617.53 kL
